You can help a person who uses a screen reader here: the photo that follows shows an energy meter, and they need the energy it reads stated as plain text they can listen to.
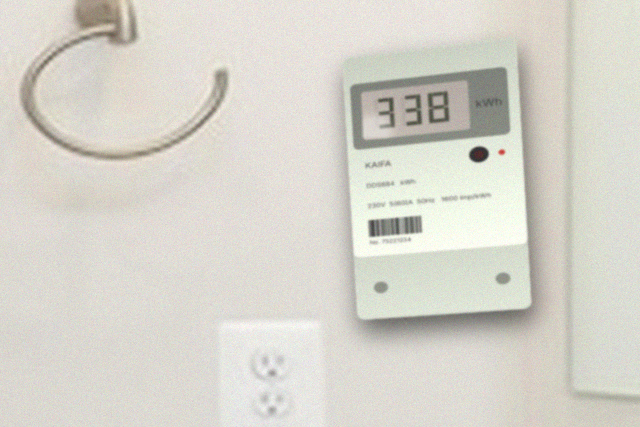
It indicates 338 kWh
